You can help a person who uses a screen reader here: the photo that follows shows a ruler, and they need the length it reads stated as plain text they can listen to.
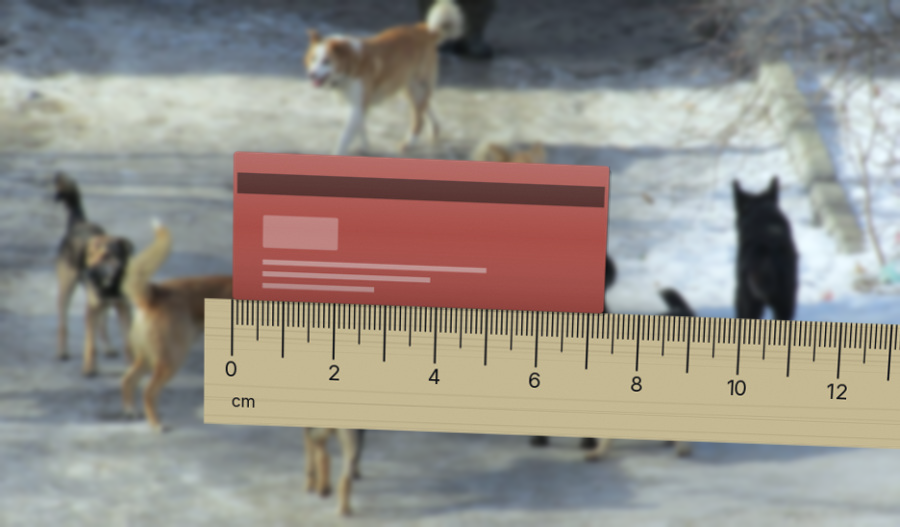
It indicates 7.3 cm
